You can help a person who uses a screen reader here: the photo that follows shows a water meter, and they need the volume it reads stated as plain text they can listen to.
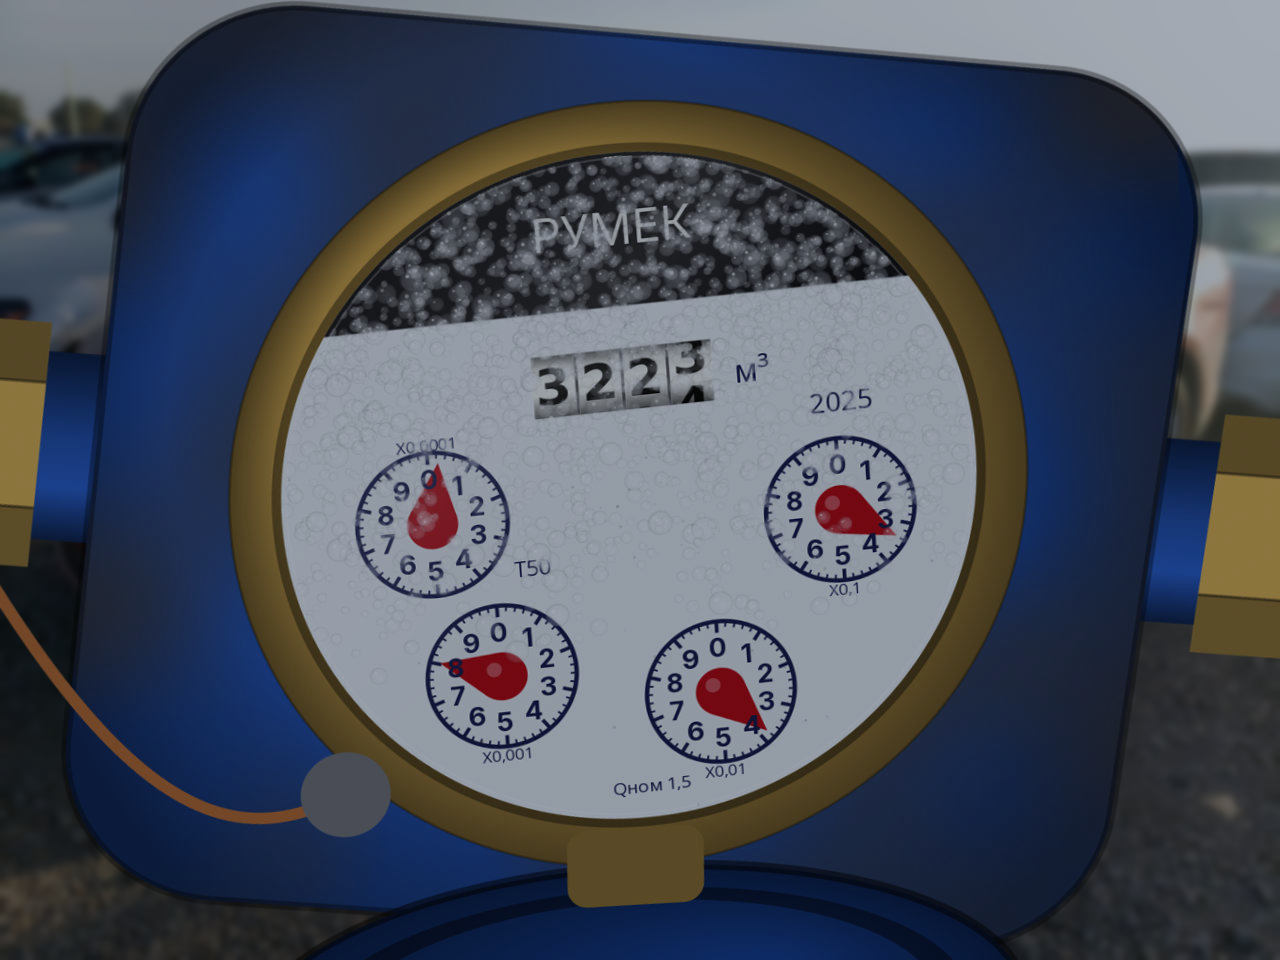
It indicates 3223.3380 m³
